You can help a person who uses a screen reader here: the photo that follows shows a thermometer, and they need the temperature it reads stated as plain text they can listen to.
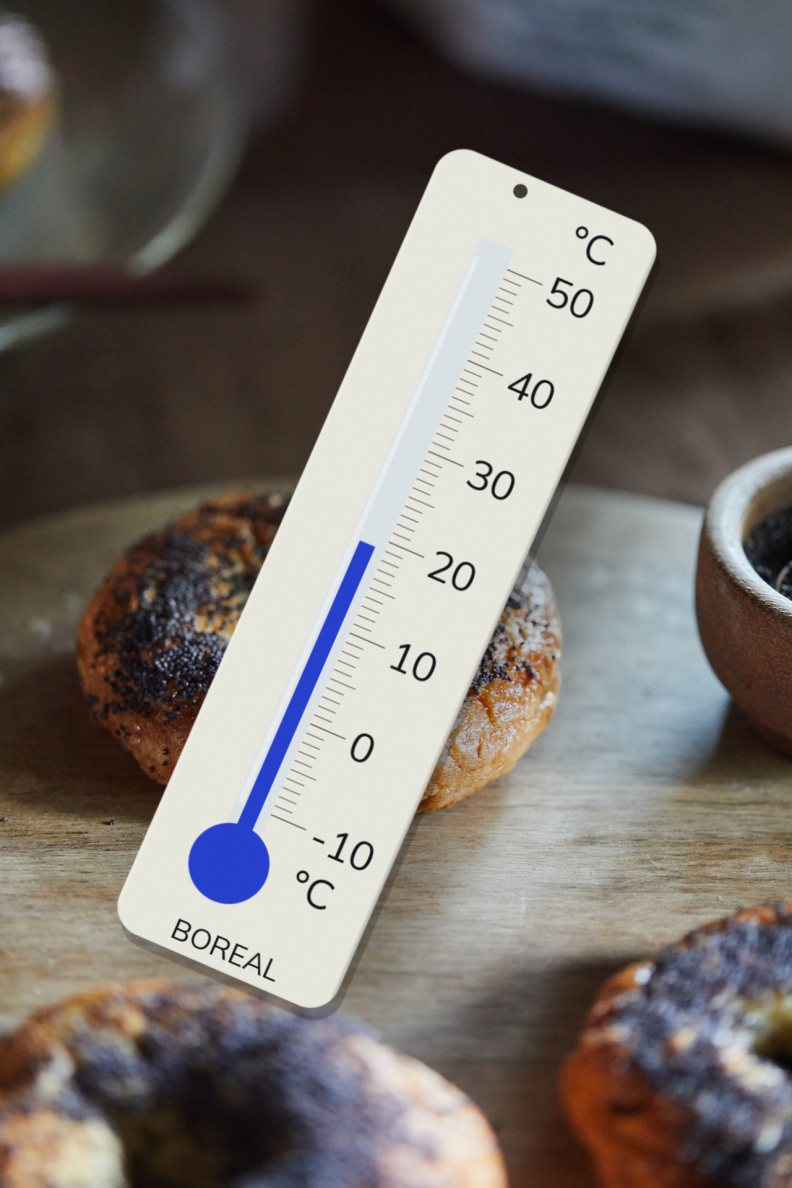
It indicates 19 °C
